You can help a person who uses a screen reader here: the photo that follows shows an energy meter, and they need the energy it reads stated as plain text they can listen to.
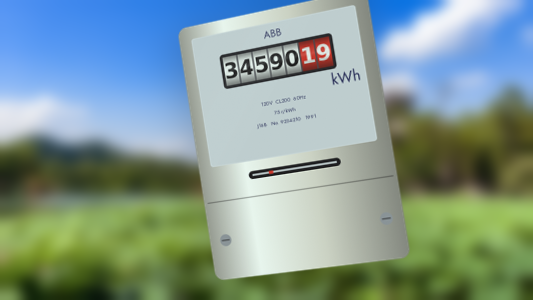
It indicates 34590.19 kWh
